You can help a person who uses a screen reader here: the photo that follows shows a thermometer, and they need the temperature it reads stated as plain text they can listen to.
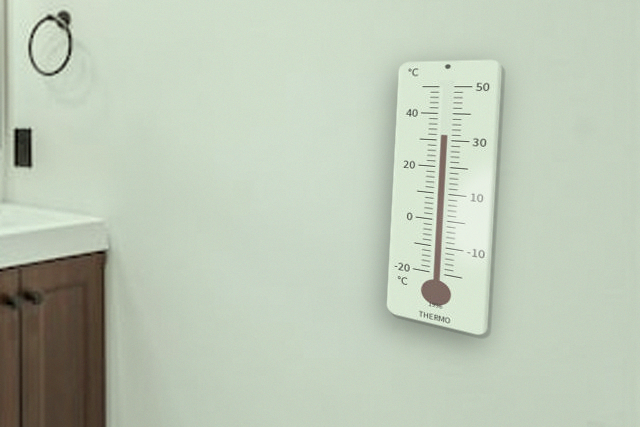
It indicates 32 °C
